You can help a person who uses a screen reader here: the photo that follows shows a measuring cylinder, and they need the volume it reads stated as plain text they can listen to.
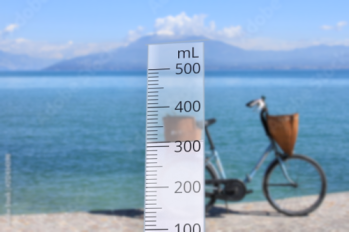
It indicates 310 mL
